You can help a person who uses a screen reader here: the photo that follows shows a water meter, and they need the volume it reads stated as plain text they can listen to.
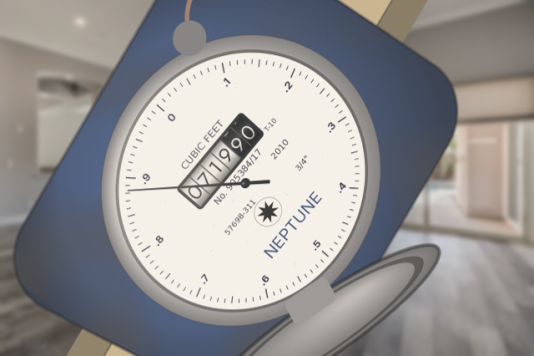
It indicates 71989.88 ft³
